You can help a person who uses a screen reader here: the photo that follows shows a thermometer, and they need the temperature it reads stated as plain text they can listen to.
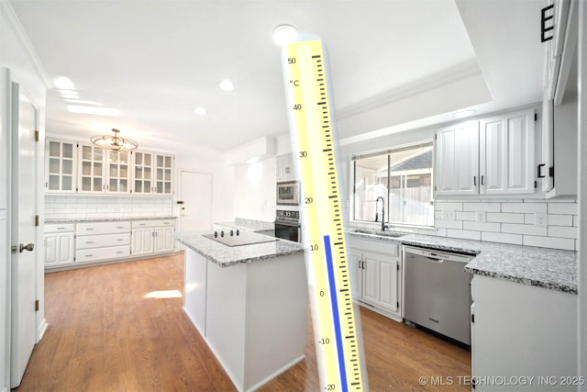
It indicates 12 °C
